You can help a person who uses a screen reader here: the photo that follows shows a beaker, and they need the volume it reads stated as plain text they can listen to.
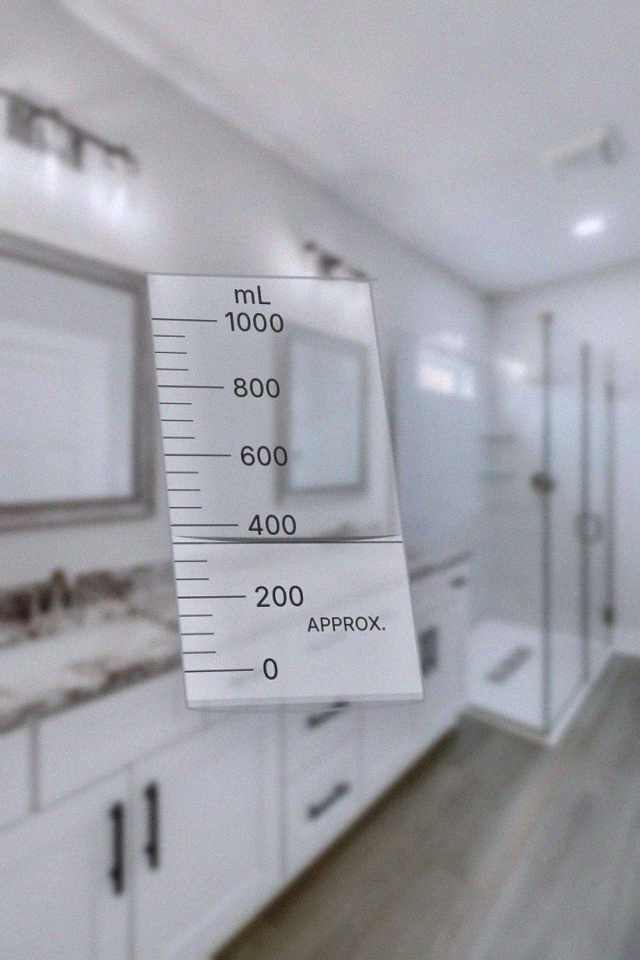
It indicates 350 mL
